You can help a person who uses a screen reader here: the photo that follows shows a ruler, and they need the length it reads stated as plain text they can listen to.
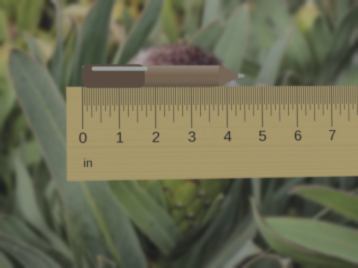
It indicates 4.5 in
